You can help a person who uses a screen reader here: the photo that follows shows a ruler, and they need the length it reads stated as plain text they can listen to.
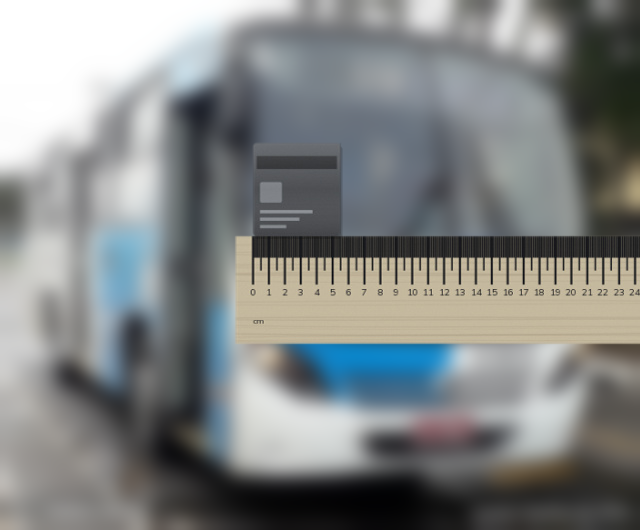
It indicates 5.5 cm
